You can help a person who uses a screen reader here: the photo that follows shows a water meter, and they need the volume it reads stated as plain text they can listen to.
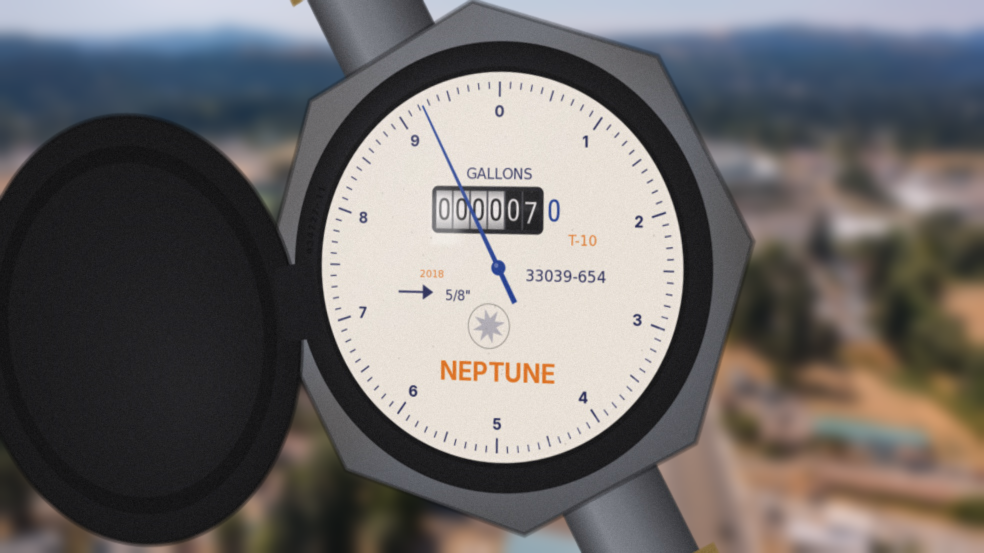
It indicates 69.2 gal
